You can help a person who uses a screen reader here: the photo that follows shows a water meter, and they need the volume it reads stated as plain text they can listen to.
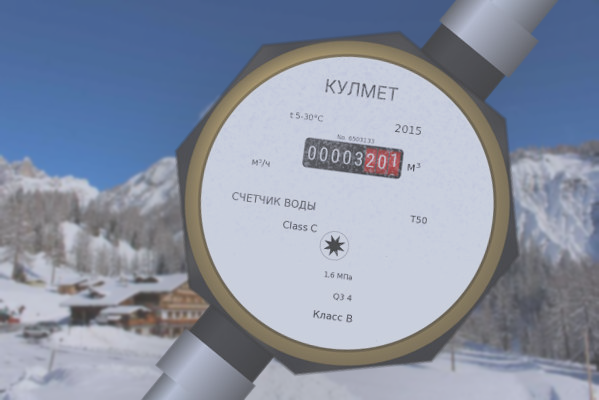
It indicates 3.201 m³
